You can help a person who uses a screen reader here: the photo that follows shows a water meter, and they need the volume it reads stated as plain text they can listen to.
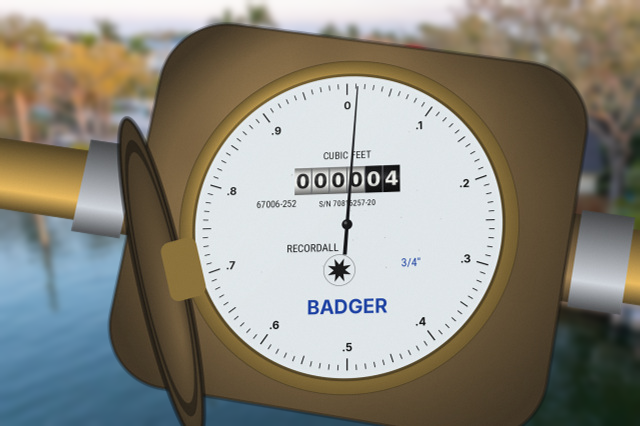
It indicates 4.01 ft³
